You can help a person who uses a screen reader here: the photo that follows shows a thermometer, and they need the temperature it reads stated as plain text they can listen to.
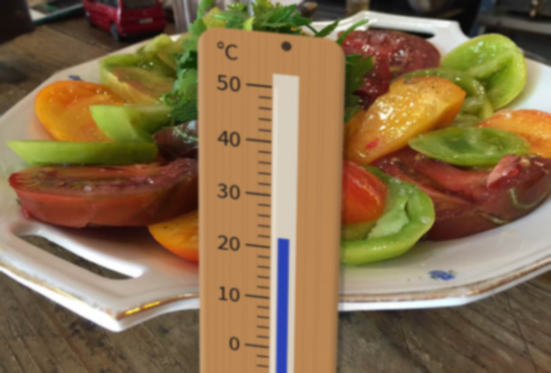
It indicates 22 °C
